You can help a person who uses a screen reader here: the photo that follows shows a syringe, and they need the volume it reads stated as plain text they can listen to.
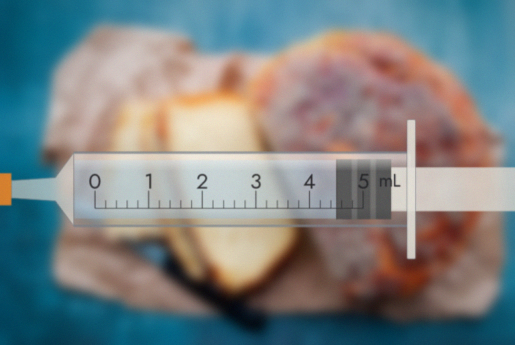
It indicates 4.5 mL
